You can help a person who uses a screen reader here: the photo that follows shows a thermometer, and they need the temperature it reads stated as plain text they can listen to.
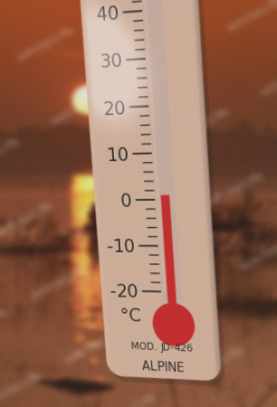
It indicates 1 °C
